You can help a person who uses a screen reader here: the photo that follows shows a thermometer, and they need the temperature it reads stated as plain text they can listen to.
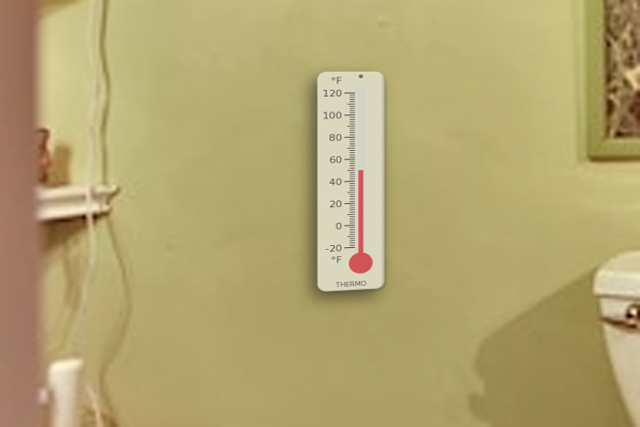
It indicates 50 °F
